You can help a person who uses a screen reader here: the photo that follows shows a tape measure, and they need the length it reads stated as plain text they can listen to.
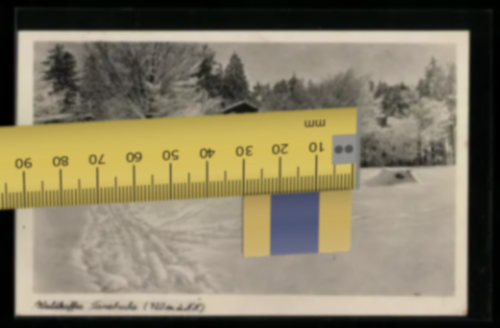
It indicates 30 mm
